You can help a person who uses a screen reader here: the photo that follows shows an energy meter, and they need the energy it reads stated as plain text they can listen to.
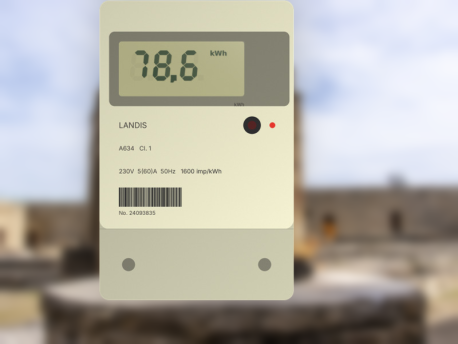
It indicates 78.6 kWh
